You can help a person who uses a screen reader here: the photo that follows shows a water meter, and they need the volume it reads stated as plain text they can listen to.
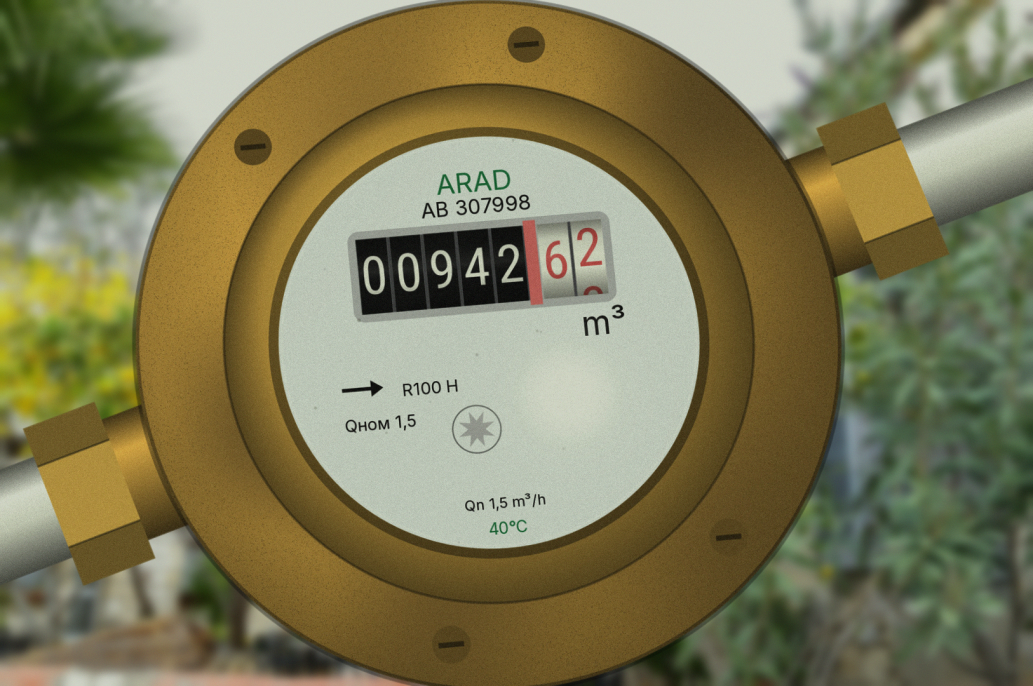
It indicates 942.62 m³
